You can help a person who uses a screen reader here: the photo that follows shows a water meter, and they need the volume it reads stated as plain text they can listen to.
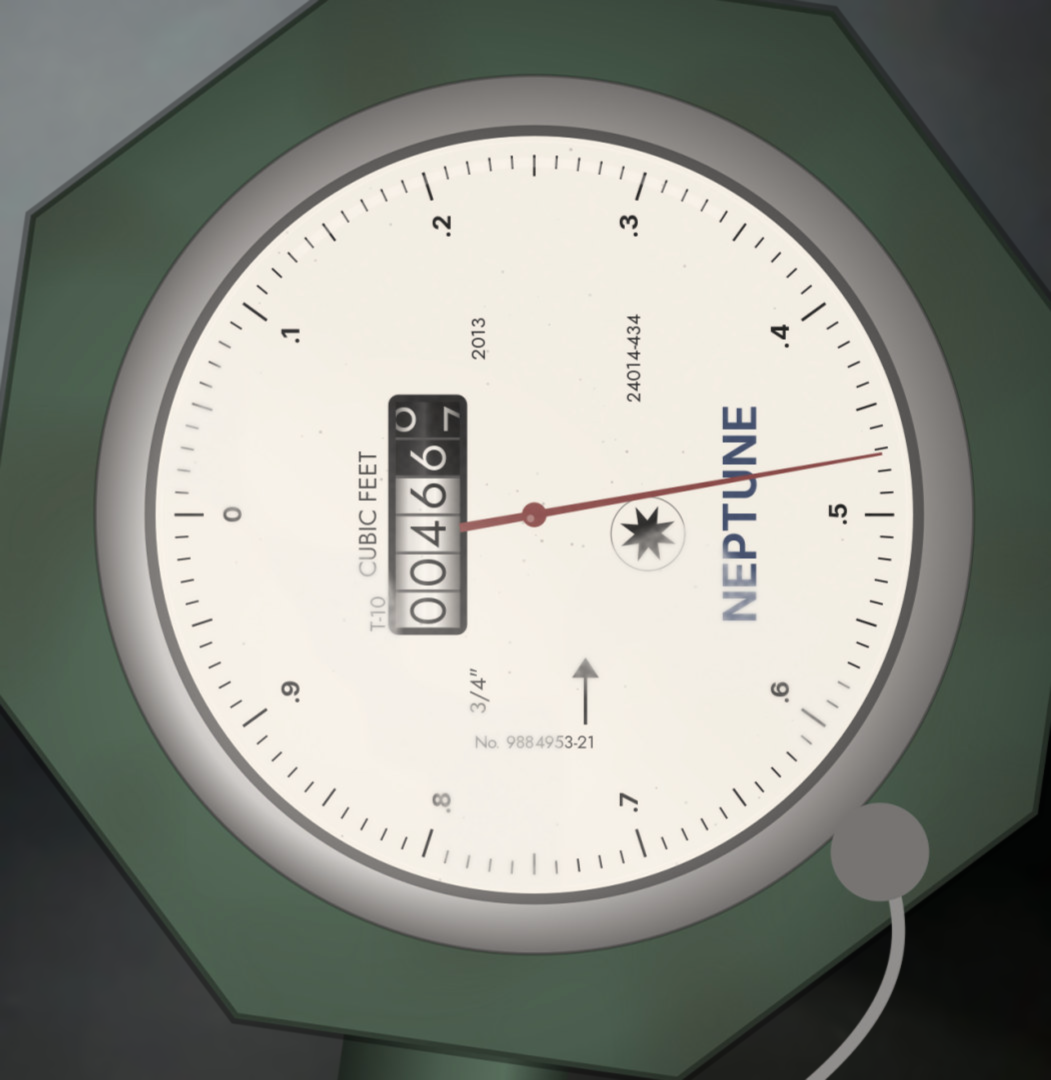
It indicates 4666.47 ft³
